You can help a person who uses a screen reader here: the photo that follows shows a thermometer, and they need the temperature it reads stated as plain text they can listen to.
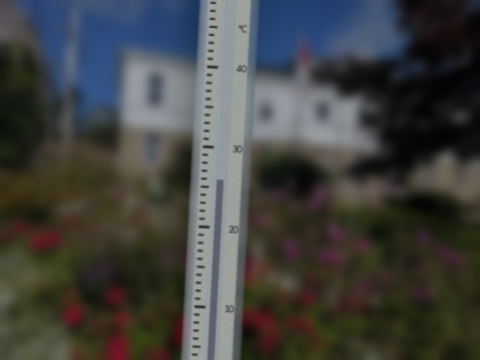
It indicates 26 °C
